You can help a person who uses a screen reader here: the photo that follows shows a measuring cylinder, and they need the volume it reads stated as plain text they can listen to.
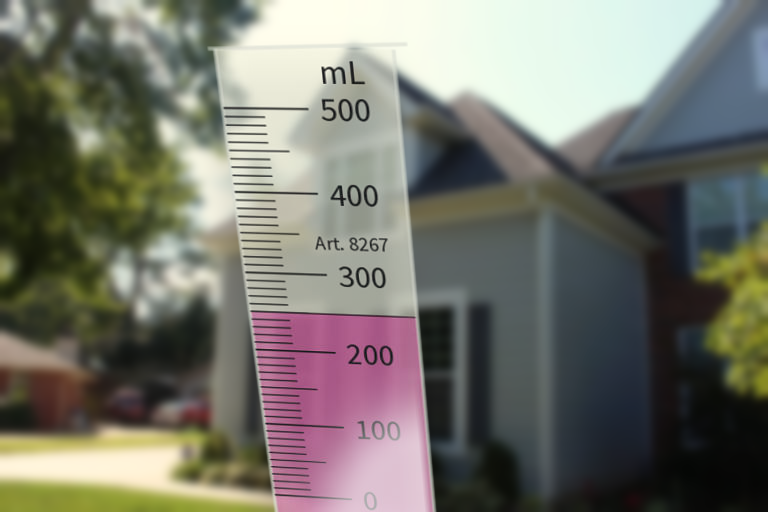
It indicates 250 mL
